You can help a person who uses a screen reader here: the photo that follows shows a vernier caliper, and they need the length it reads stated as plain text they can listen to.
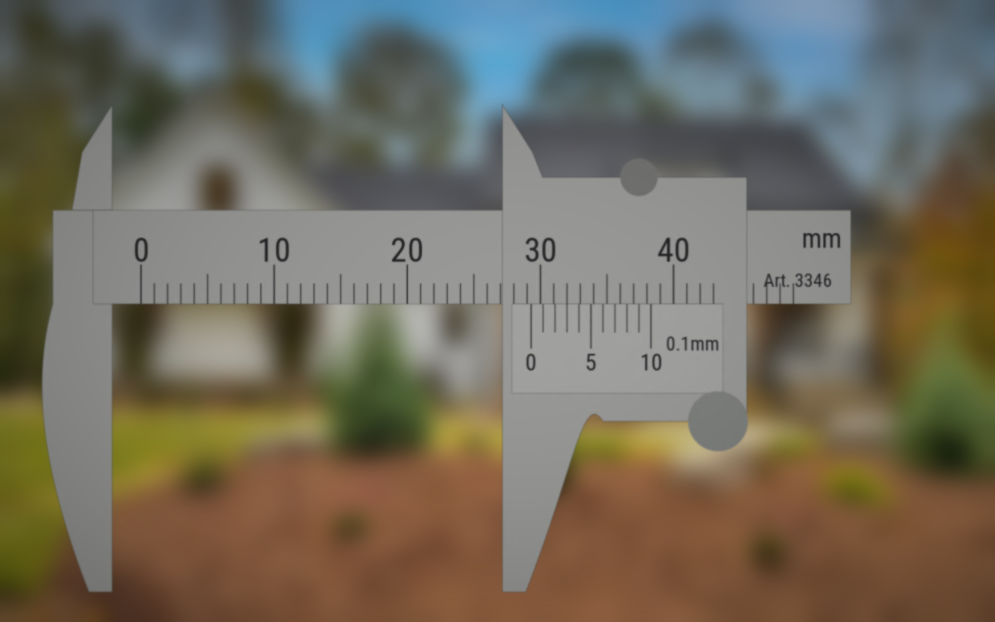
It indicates 29.3 mm
